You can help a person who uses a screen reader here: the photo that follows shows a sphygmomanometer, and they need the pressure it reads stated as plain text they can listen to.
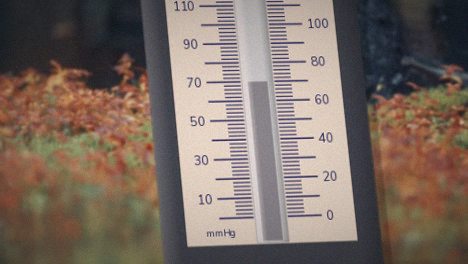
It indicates 70 mmHg
